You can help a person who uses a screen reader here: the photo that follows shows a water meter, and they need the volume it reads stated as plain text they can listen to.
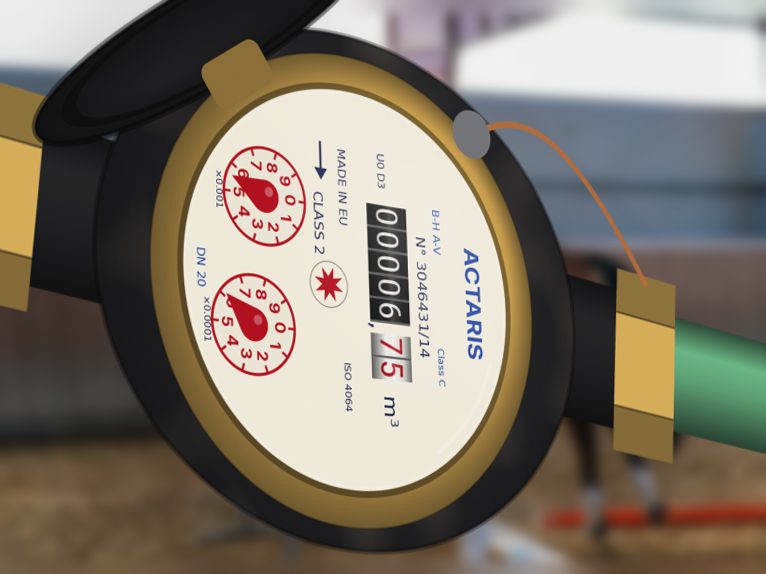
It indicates 6.7556 m³
